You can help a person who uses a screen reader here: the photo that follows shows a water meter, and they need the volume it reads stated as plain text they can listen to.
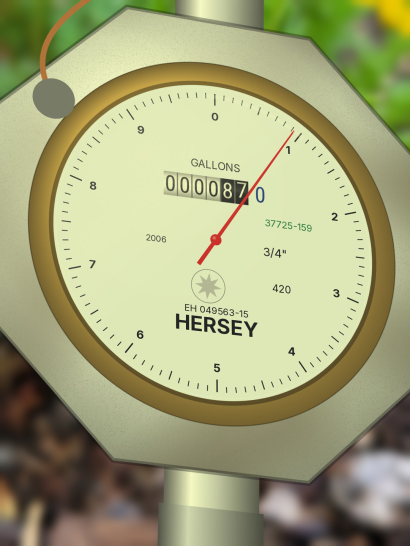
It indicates 870.9 gal
